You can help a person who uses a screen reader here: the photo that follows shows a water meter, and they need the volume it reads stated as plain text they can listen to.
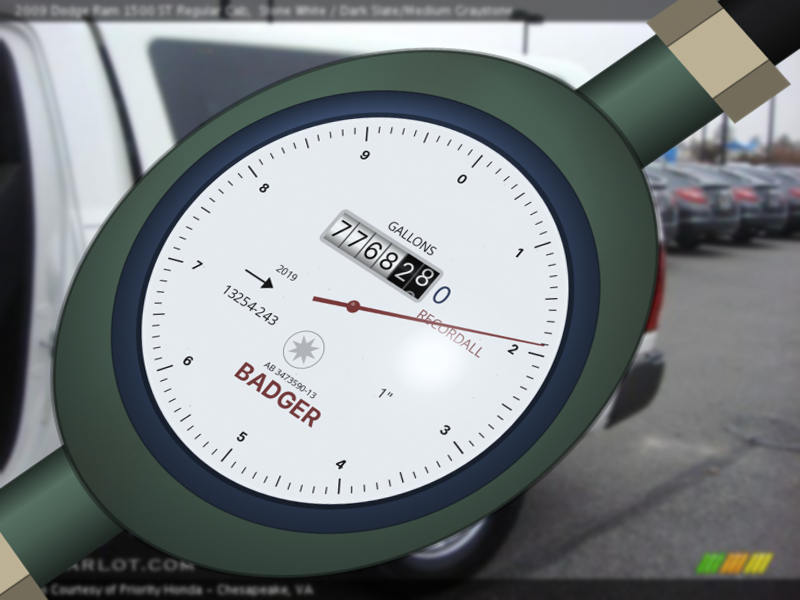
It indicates 7768281.9 gal
